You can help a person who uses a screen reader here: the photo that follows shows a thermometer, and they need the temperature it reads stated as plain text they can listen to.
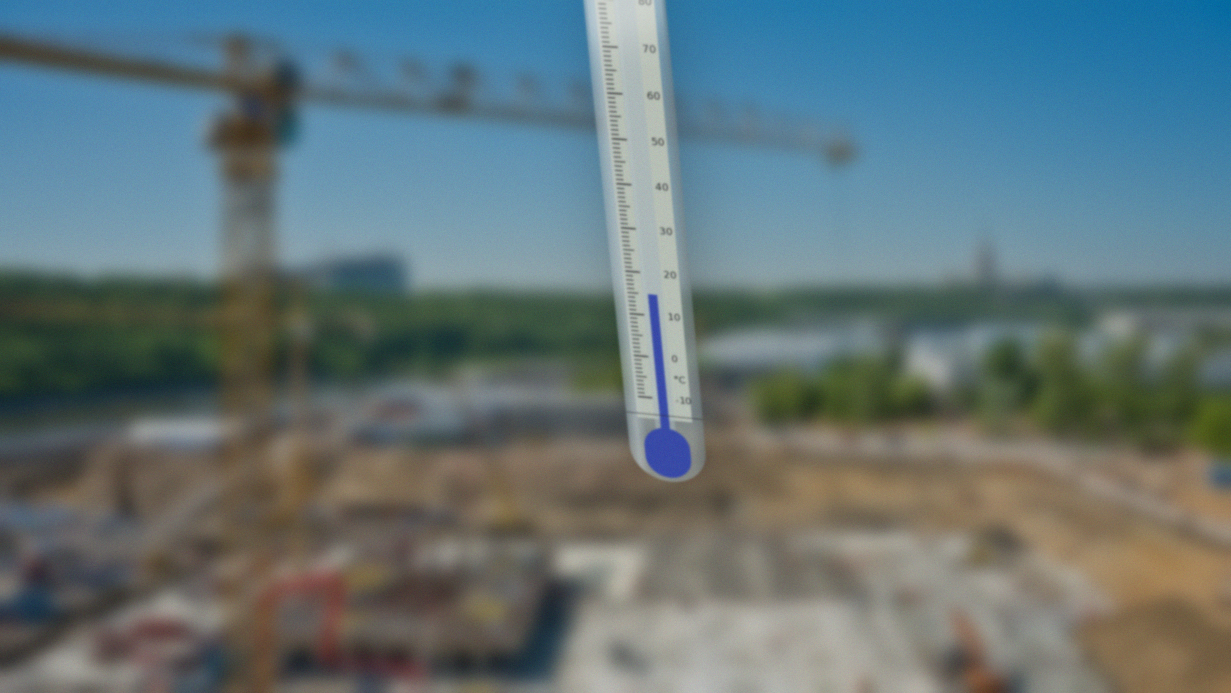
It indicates 15 °C
